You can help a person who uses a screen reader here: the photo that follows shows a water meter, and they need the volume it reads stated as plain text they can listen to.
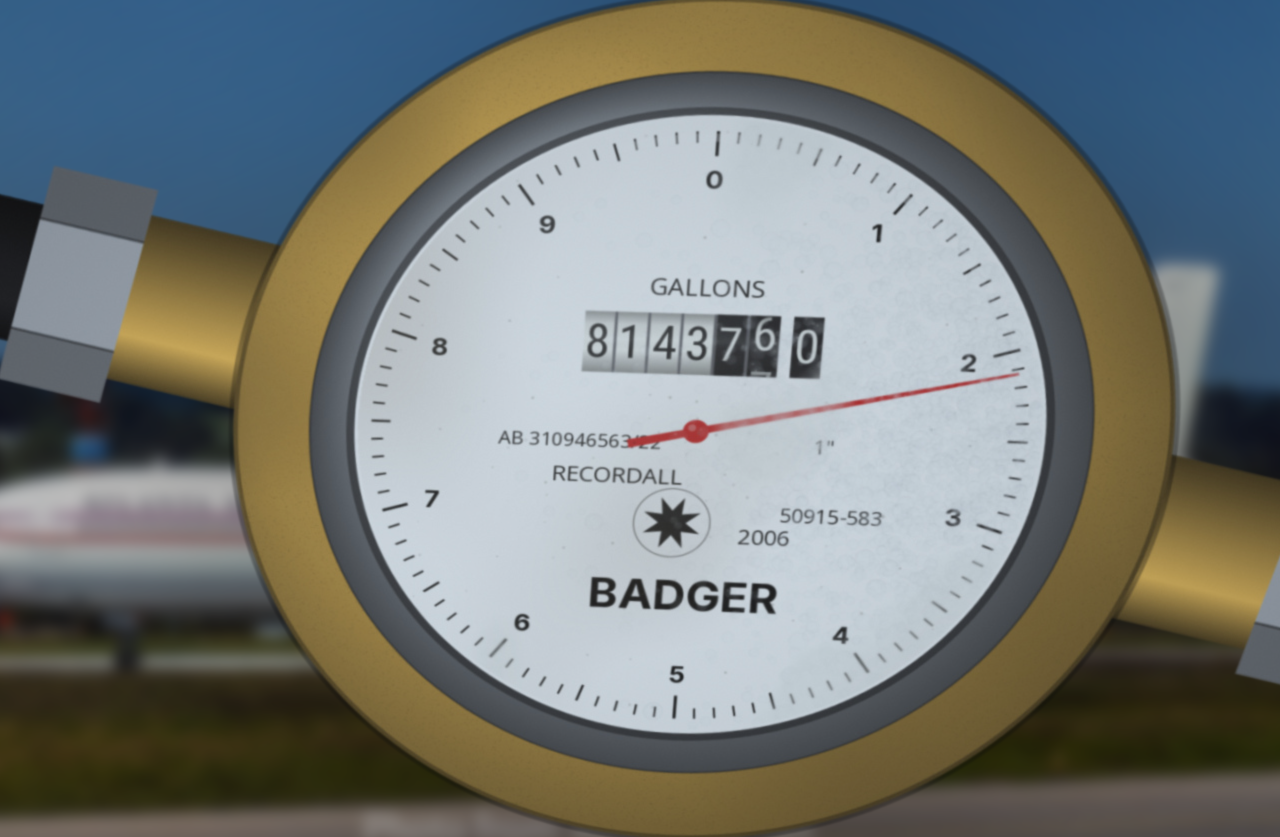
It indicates 8143762.1 gal
